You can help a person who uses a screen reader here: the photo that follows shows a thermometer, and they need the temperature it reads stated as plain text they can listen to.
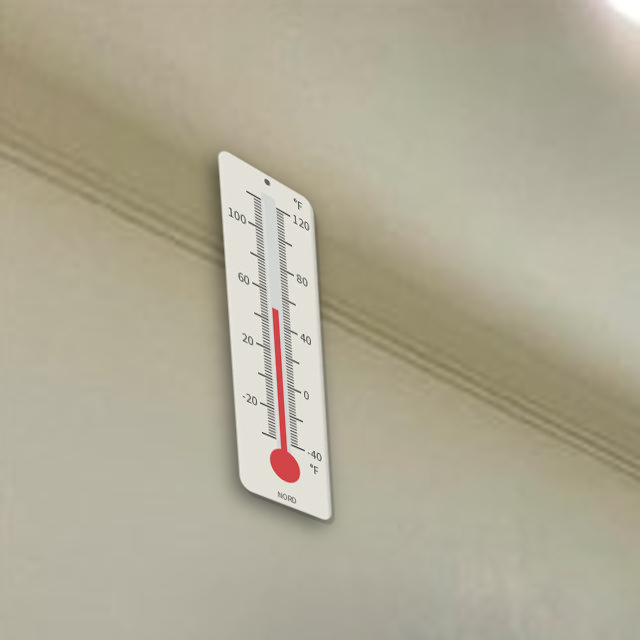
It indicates 50 °F
